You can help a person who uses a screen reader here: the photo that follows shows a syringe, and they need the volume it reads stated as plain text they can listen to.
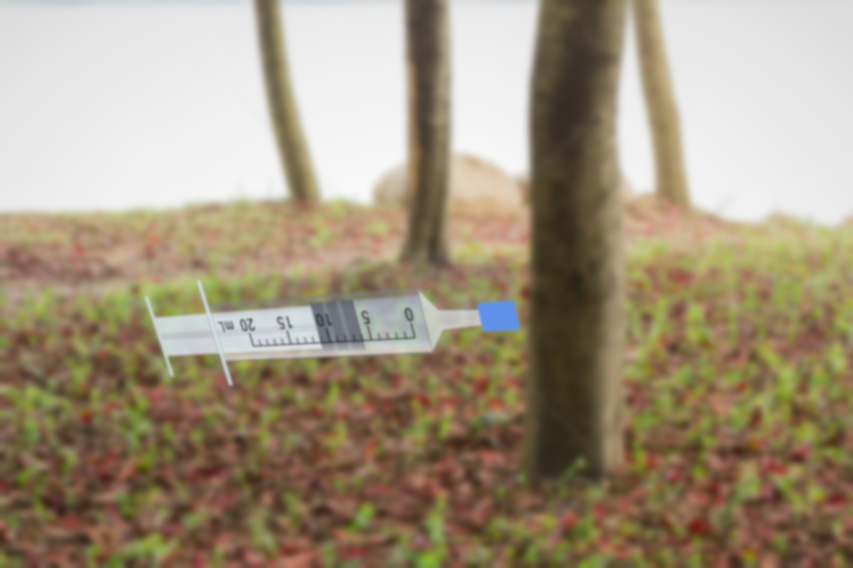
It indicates 6 mL
